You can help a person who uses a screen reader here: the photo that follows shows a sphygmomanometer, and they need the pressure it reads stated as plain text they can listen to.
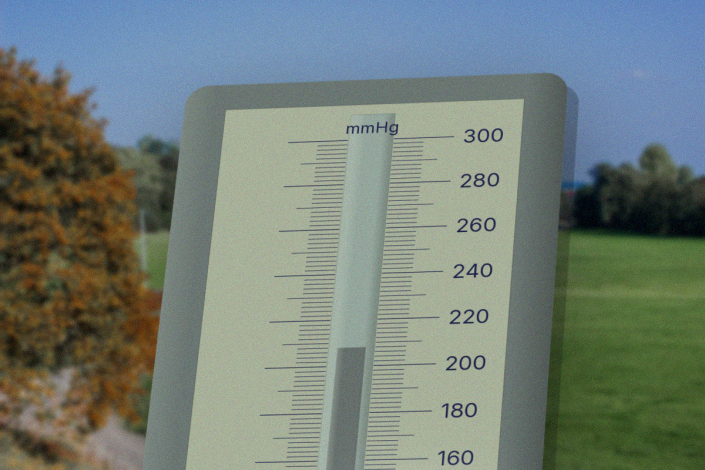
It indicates 208 mmHg
